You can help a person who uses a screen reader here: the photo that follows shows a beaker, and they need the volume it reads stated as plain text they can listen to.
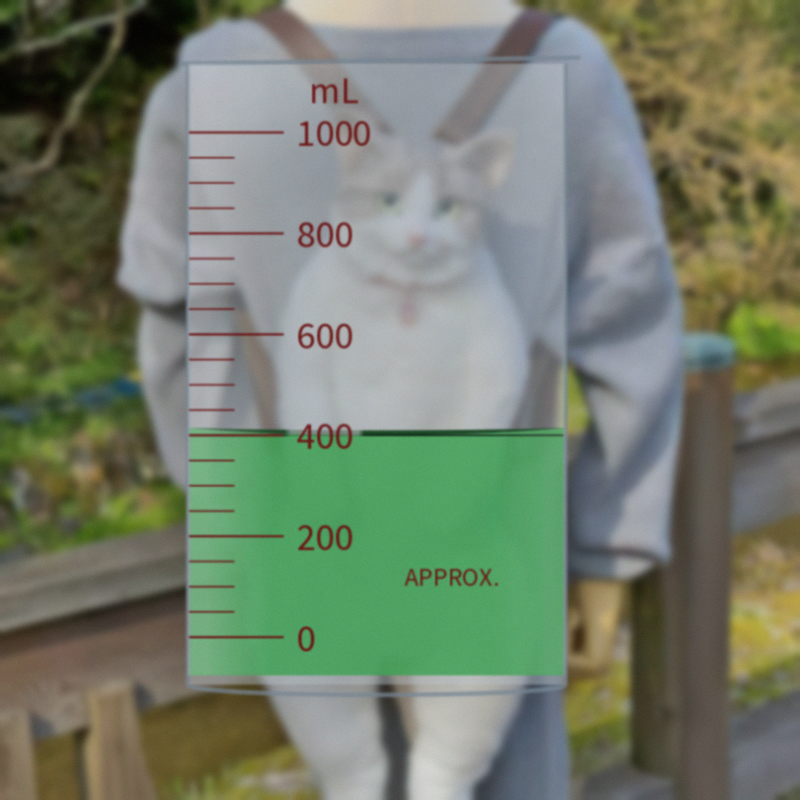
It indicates 400 mL
